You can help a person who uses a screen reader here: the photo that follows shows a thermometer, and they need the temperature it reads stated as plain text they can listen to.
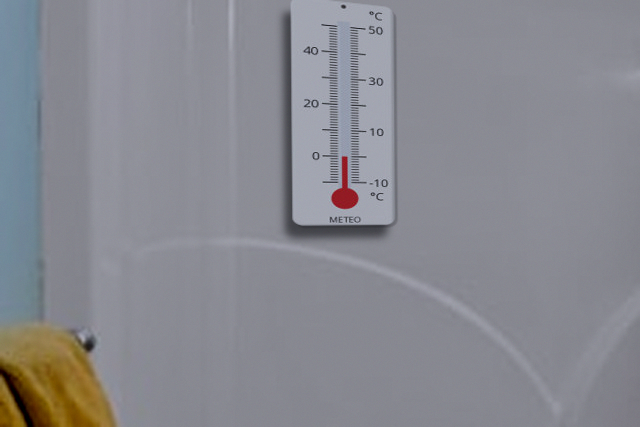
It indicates 0 °C
